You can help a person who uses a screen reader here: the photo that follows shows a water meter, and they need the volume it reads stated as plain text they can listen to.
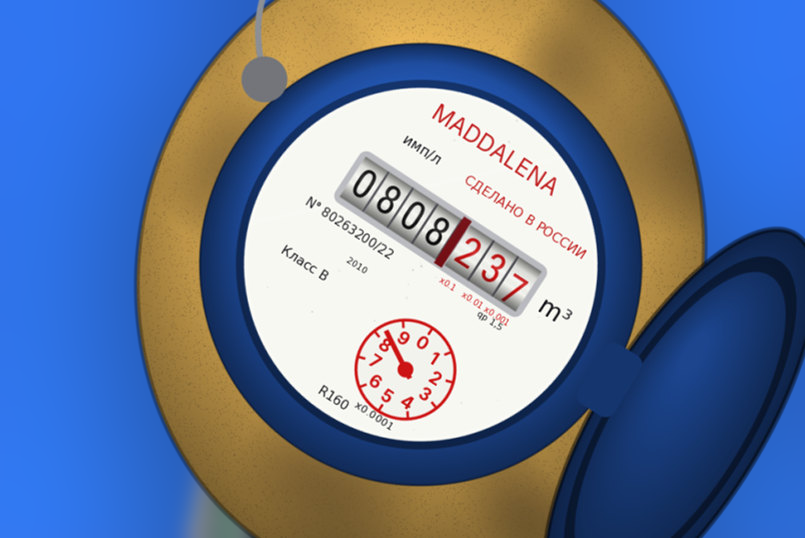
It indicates 808.2368 m³
